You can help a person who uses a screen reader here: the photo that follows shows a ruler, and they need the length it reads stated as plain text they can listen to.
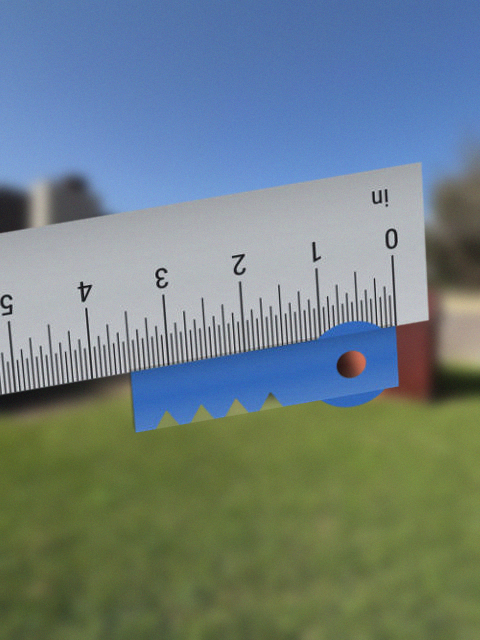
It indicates 3.5 in
